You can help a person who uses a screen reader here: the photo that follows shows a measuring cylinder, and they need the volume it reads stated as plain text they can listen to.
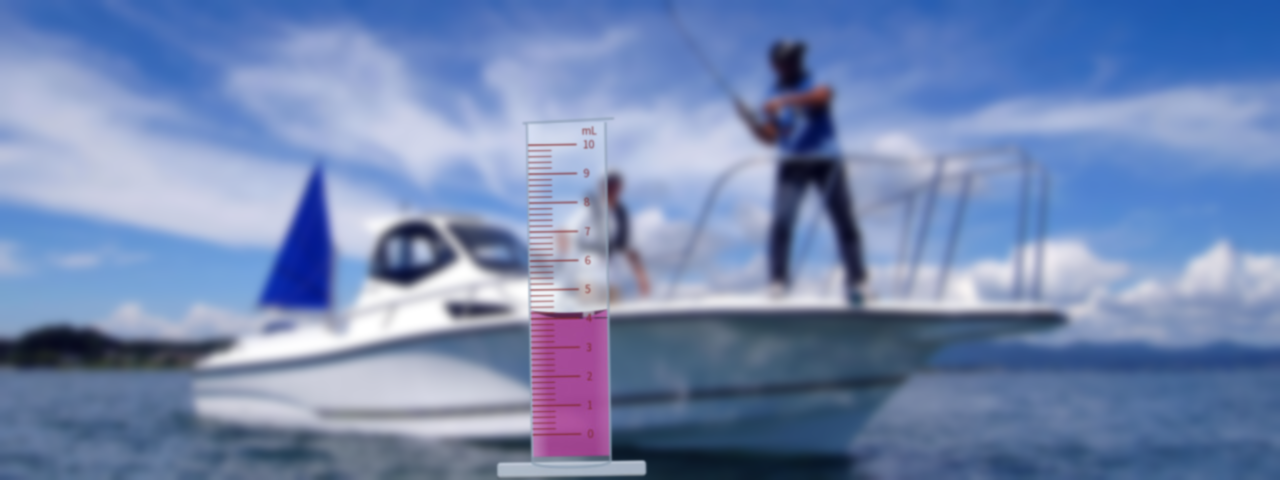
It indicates 4 mL
